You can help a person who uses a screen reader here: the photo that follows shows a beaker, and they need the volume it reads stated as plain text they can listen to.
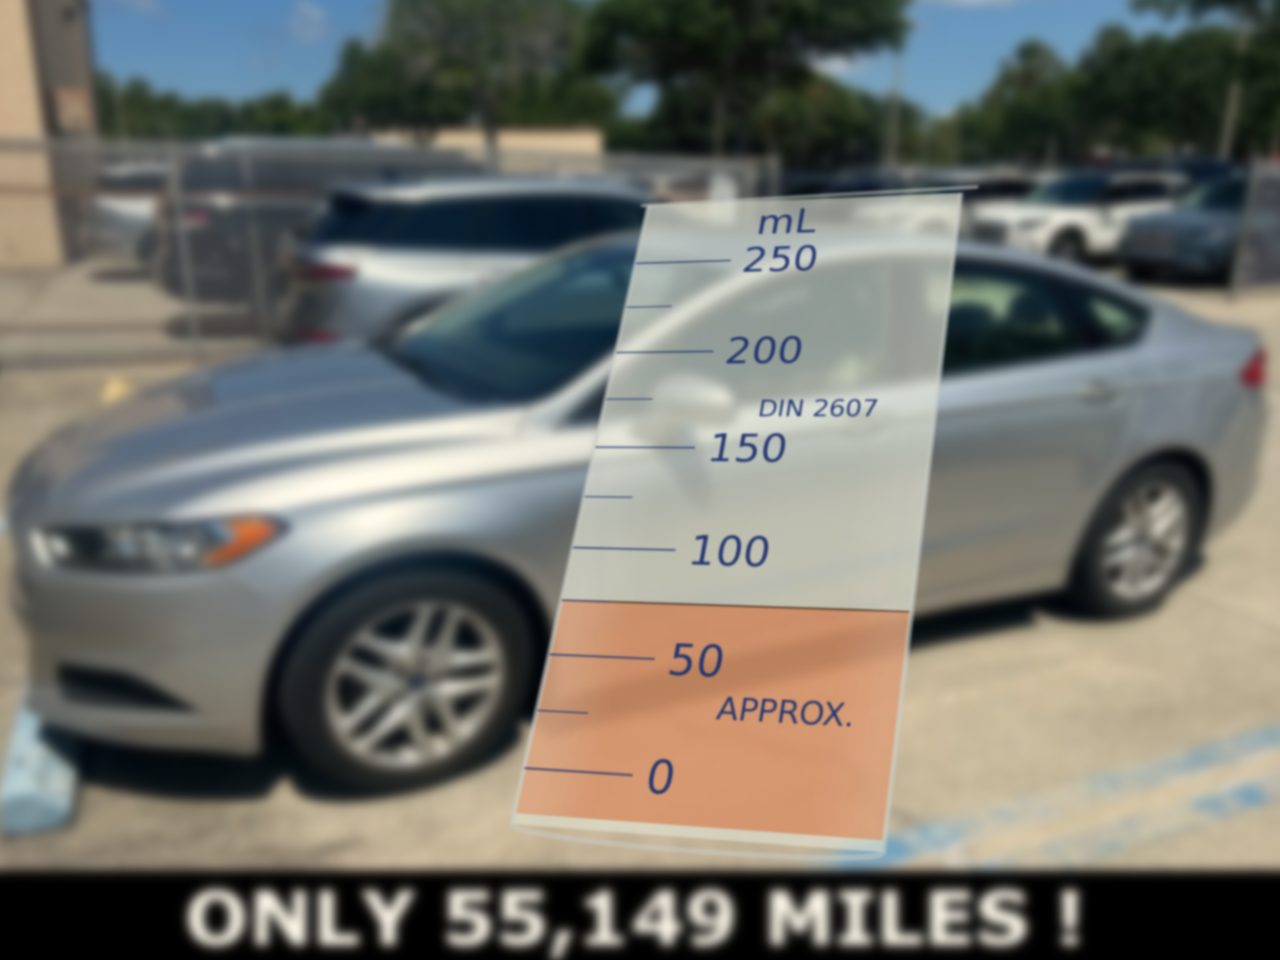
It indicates 75 mL
